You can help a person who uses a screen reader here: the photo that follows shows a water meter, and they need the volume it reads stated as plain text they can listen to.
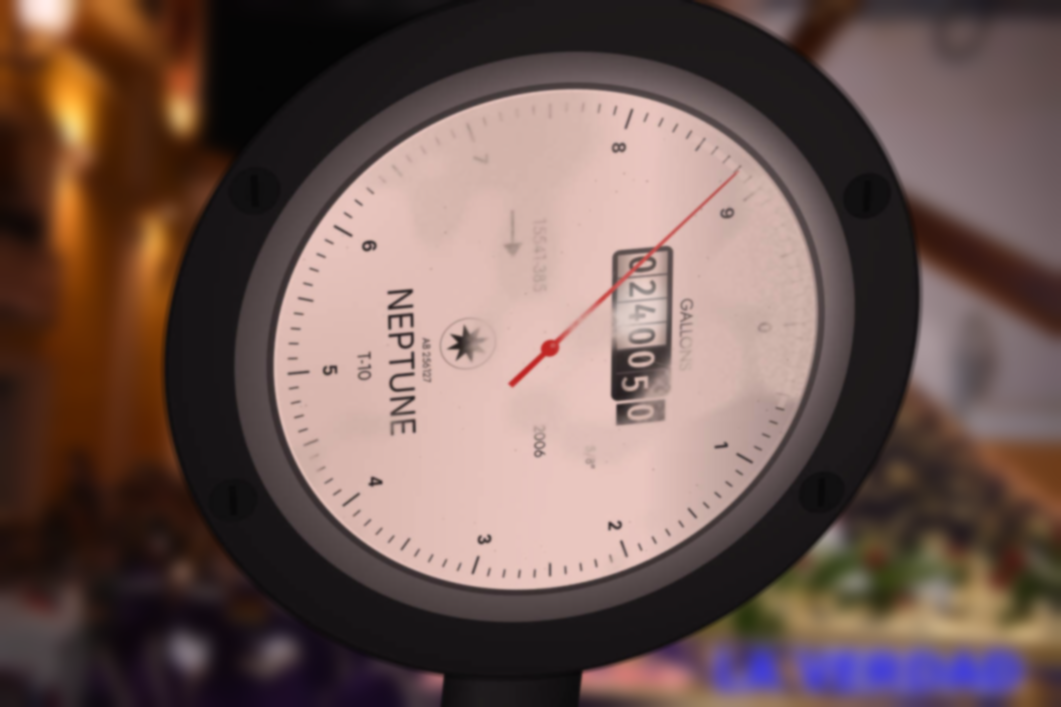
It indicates 240048.8 gal
